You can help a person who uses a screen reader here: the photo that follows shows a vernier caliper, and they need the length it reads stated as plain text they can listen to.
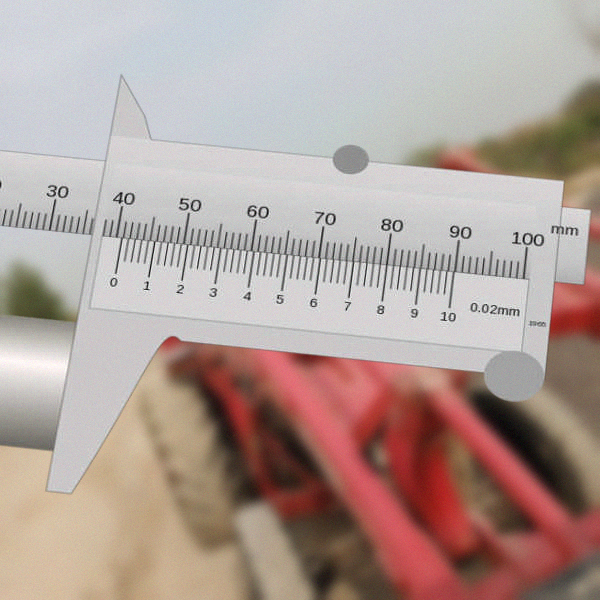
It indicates 40.8 mm
